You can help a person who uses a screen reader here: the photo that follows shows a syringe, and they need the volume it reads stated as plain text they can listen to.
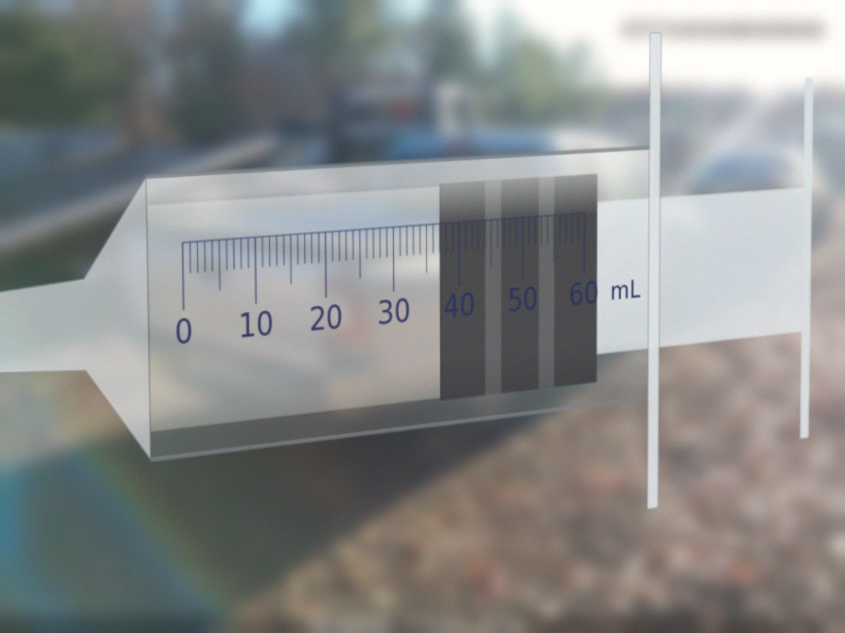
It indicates 37 mL
